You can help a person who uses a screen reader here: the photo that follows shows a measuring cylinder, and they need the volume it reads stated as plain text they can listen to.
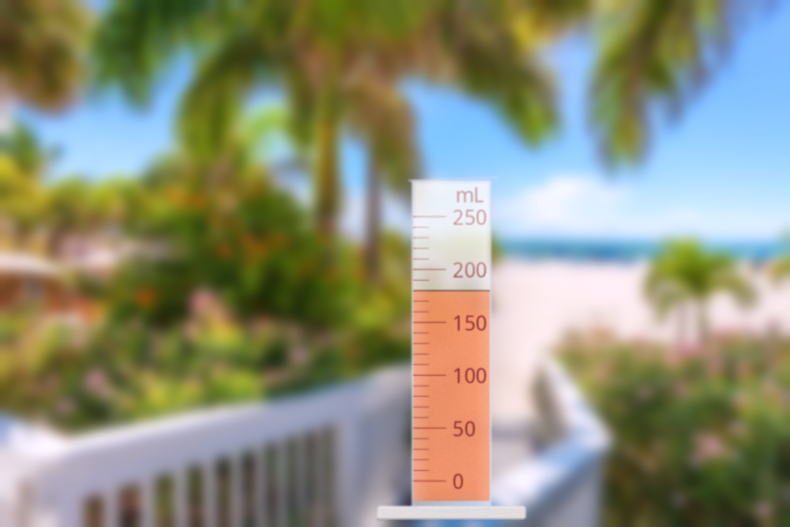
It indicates 180 mL
